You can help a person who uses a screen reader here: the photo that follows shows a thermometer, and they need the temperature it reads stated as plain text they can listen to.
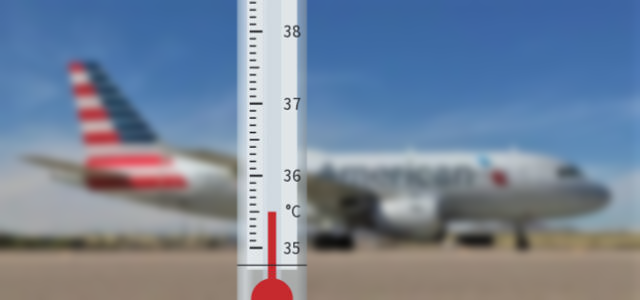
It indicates 35.5 °C
